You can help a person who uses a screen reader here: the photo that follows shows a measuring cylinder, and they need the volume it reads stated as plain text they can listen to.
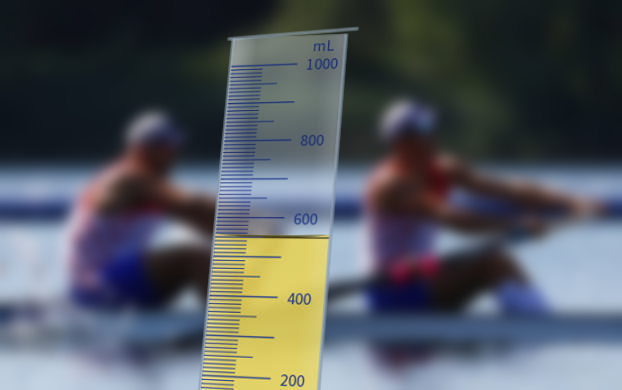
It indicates 550 mL
